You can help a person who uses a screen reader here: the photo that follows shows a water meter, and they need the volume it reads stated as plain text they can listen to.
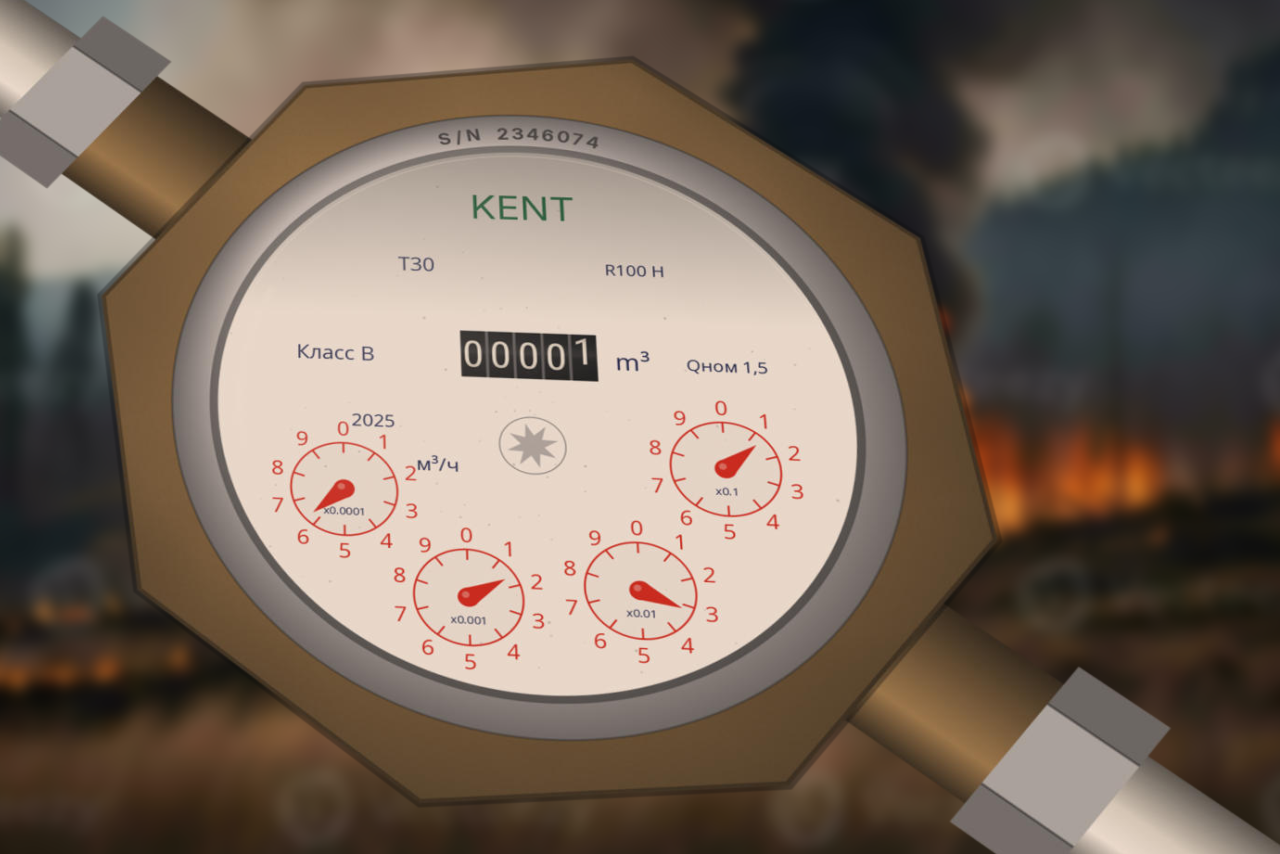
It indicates 1.1316 m³
